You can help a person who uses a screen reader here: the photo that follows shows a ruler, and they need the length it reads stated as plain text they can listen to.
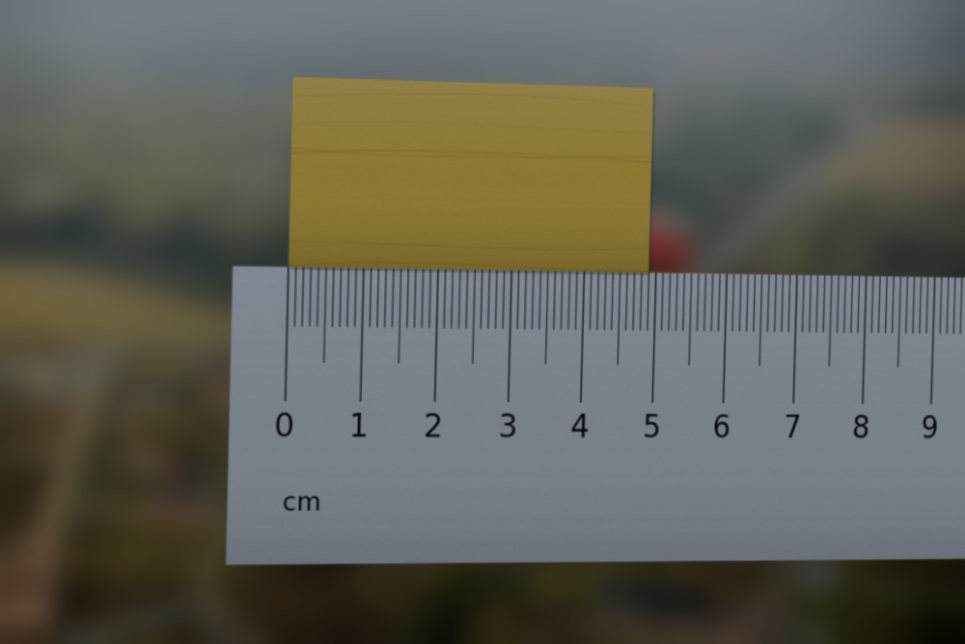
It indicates 4.9 cm
